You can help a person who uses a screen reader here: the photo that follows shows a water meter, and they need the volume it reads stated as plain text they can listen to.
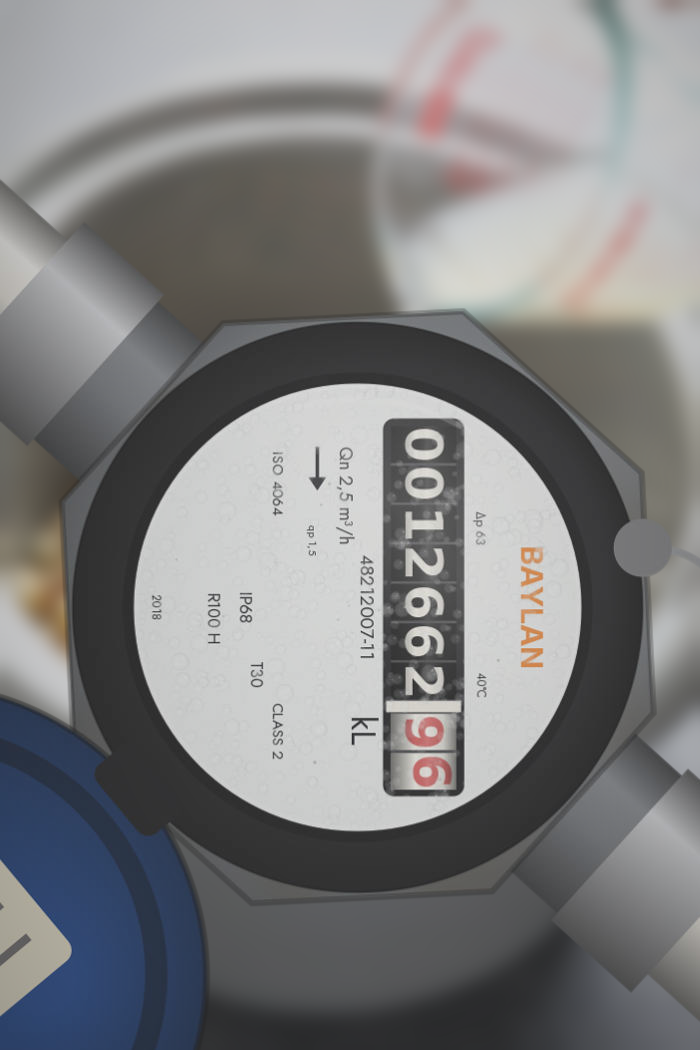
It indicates 12662.96 kL
